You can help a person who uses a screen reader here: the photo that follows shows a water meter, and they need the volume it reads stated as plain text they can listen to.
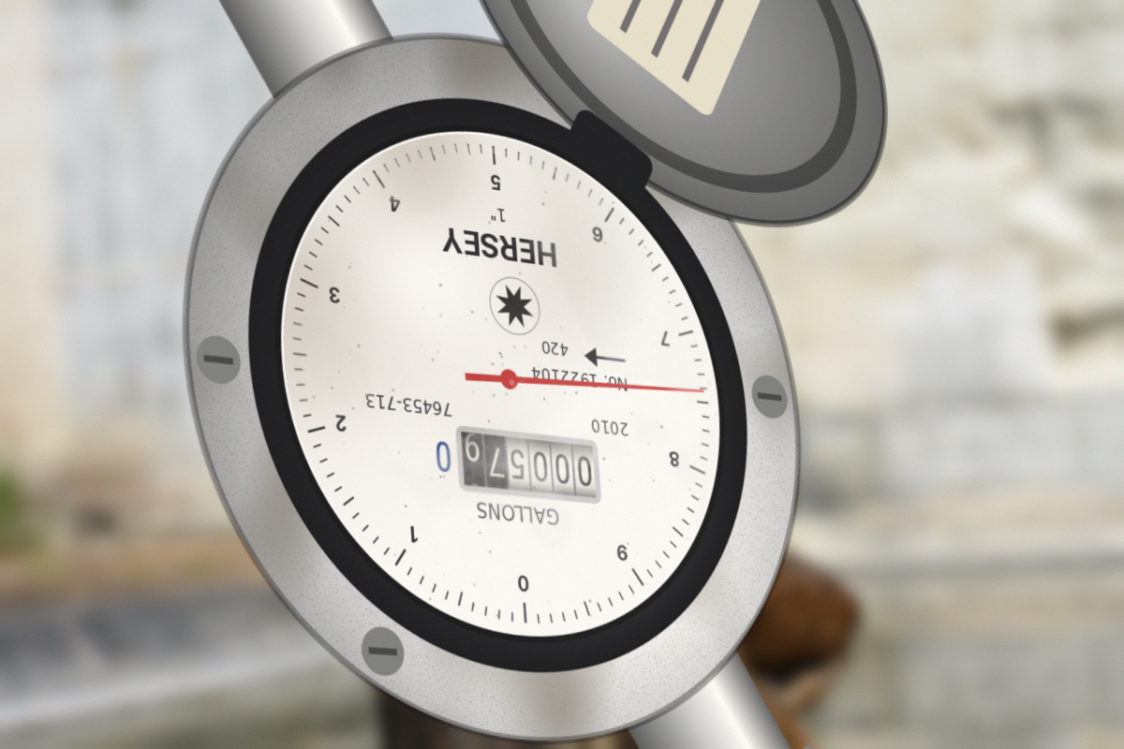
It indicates 5787.4 gal
